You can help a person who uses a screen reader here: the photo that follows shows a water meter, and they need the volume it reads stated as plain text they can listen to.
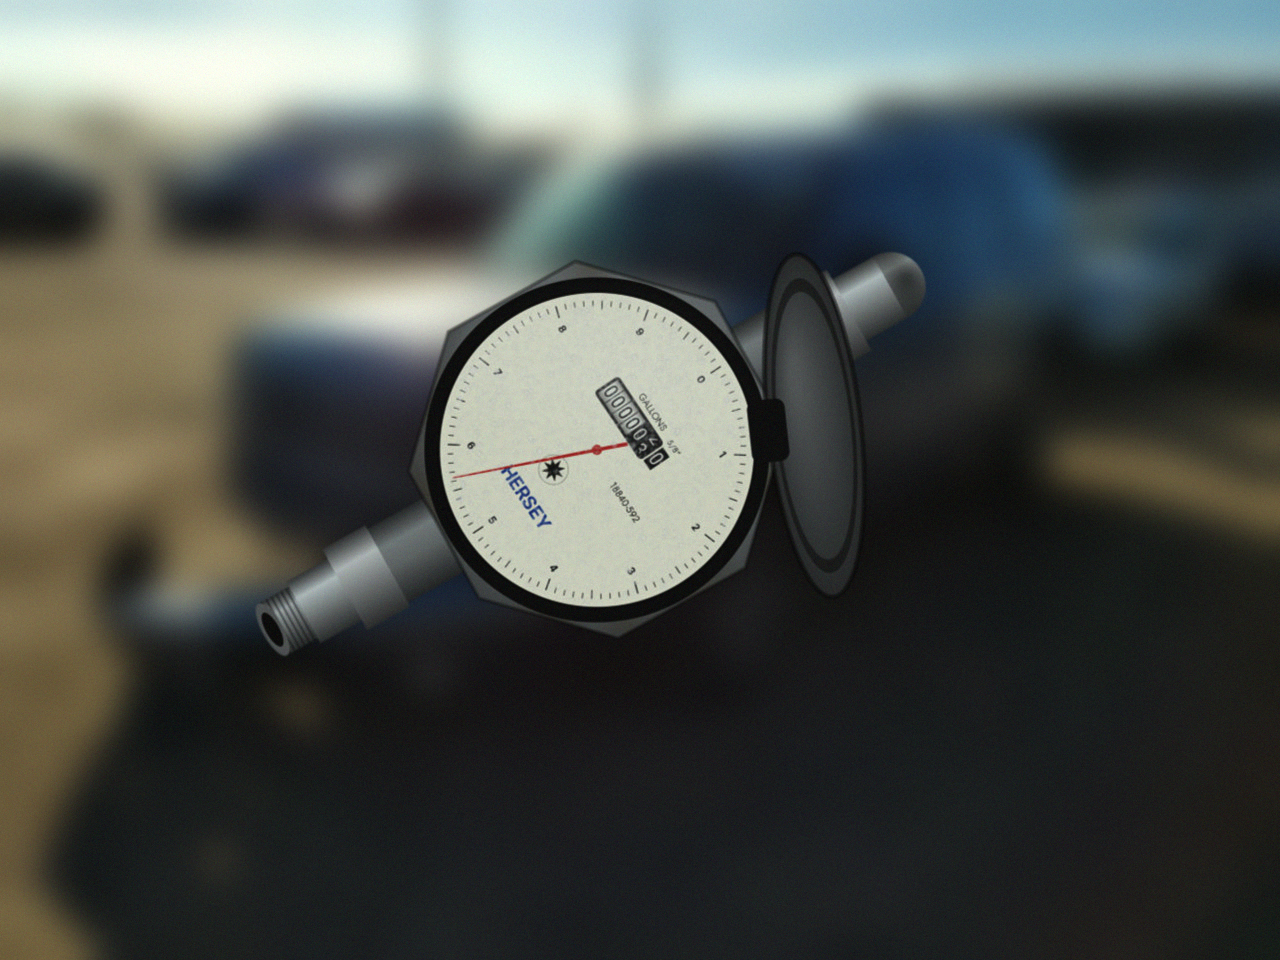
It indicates 25.6 gal
